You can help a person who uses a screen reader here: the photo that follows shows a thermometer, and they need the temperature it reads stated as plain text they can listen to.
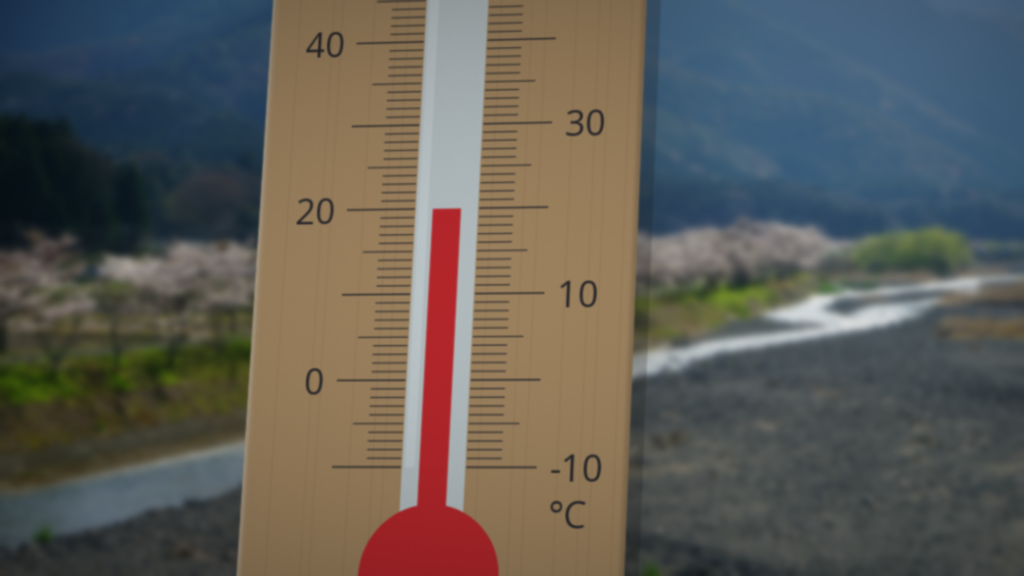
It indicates 20 °C
